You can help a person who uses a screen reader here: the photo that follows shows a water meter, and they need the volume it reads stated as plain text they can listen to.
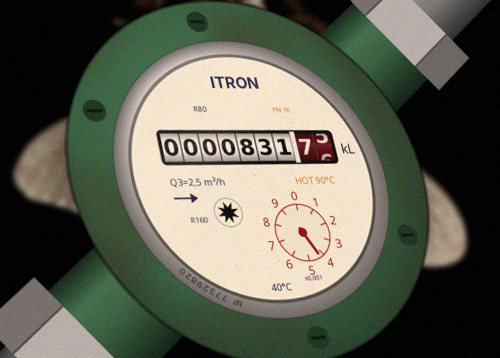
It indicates 831.754 kL
